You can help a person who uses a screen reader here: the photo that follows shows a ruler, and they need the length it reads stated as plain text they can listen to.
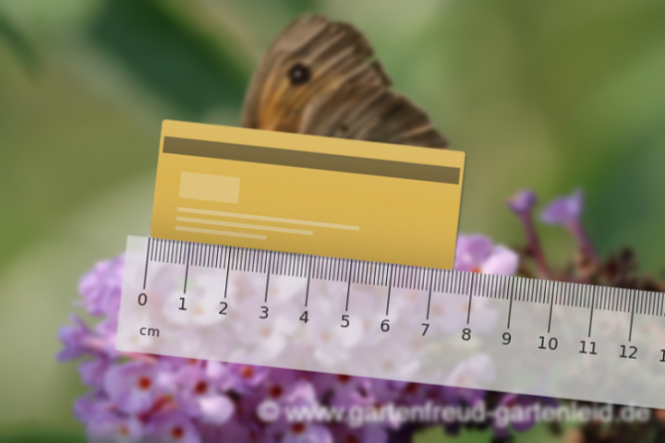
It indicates 7.5 cm
